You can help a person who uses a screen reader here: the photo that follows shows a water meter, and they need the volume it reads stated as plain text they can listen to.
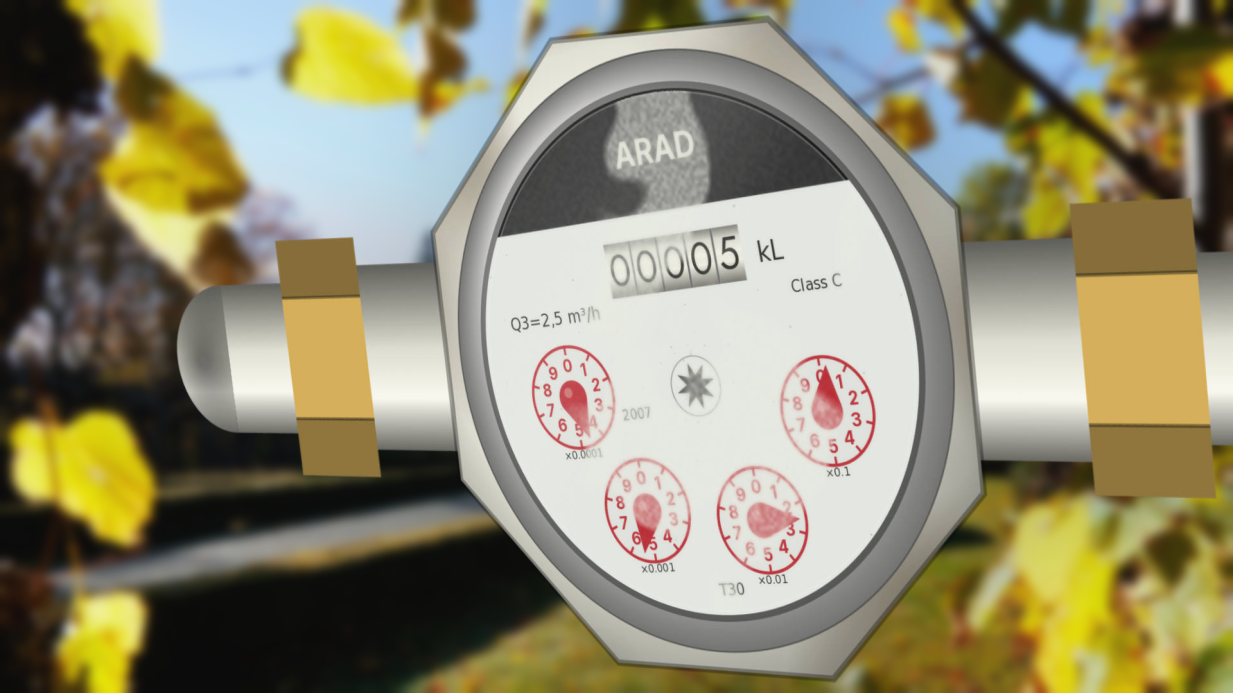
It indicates 5.0254 kL
